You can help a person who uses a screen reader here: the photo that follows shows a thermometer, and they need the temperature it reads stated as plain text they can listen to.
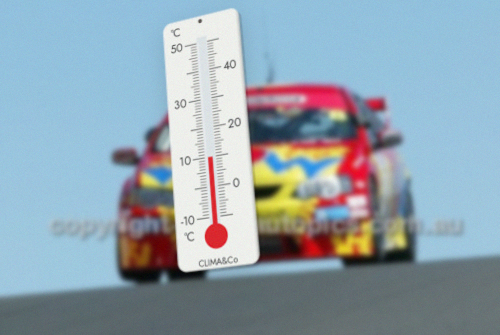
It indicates 10 °C
